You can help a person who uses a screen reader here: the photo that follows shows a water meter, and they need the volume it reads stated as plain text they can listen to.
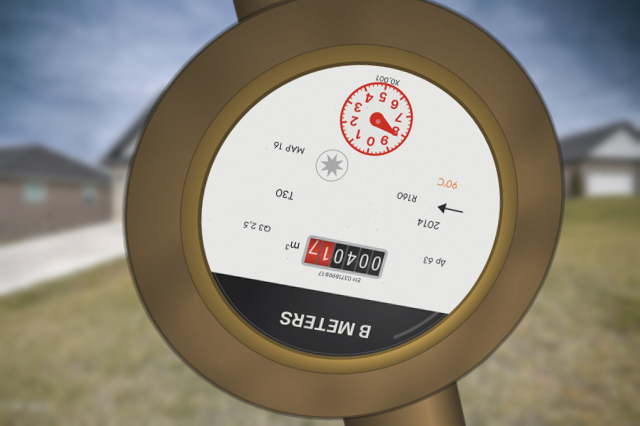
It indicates 40.168 m³
